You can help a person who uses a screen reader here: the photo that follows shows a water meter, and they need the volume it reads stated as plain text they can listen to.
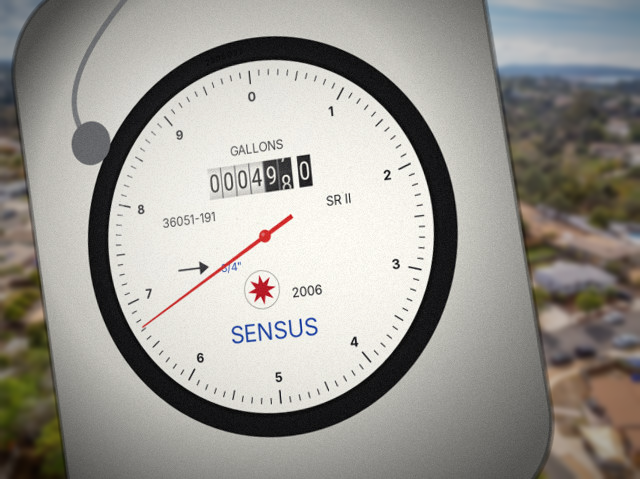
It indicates 4976.7 gal
